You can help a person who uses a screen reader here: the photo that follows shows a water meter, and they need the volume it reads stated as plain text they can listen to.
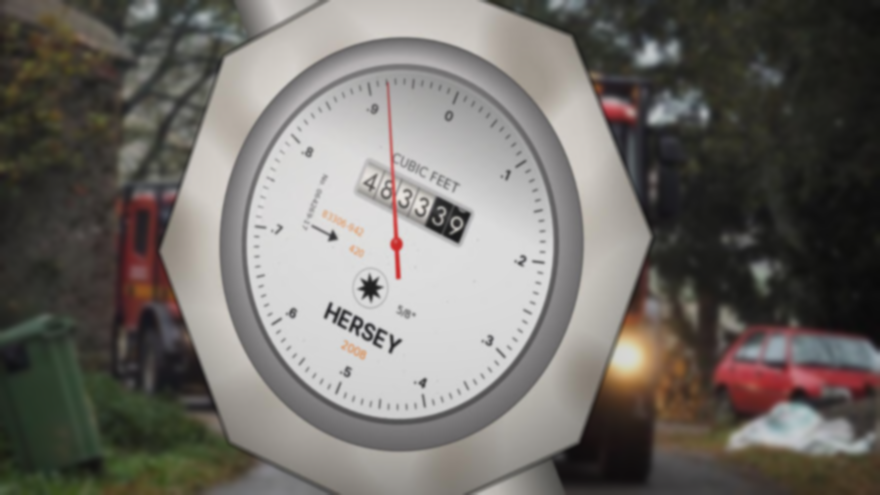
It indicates 483338.92 ft³
